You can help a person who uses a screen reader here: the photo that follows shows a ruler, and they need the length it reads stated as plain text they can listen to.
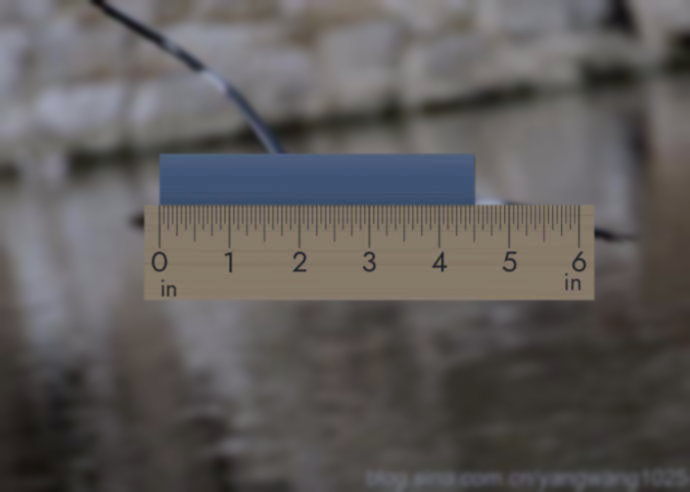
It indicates 4.5 in
